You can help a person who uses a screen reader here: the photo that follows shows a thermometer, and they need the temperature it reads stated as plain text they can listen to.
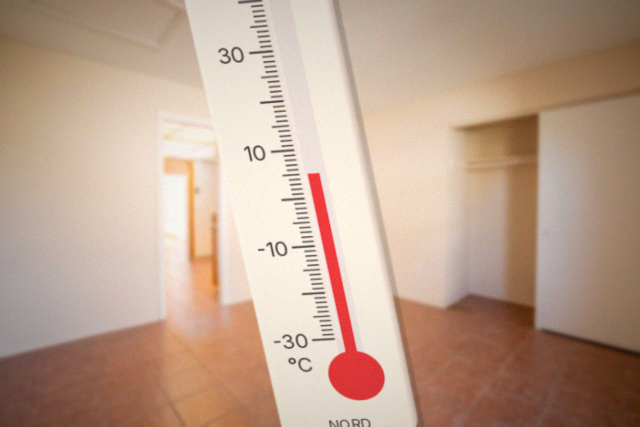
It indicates 5 °C
